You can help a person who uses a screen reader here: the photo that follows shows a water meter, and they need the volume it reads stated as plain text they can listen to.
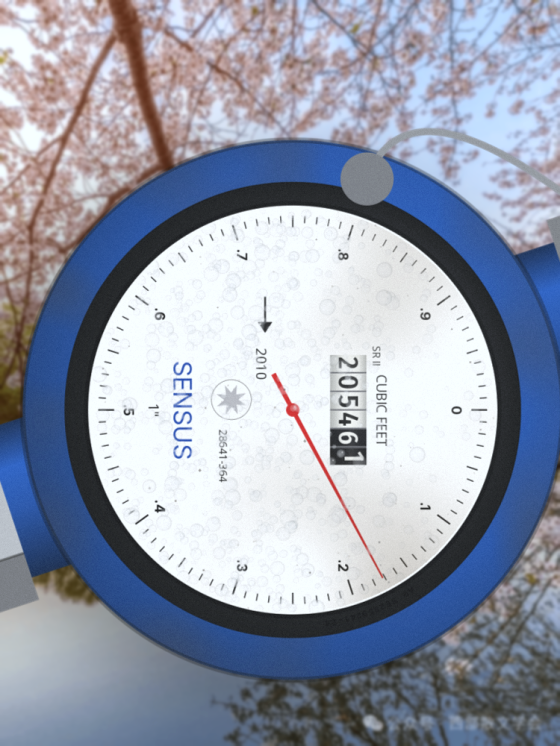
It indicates 205461.17 ft³
